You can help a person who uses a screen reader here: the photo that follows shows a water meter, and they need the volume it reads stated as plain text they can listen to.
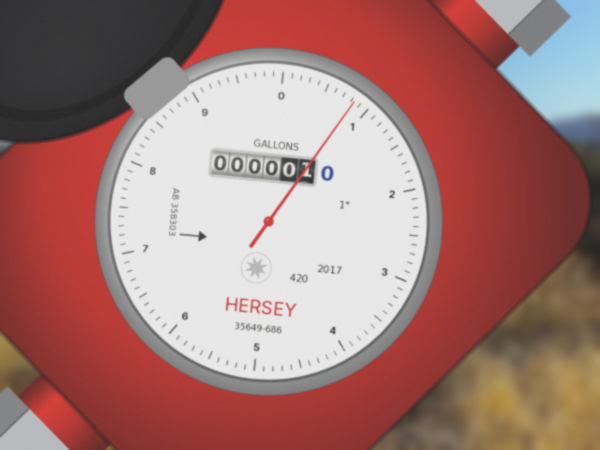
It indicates 10.8 gal
